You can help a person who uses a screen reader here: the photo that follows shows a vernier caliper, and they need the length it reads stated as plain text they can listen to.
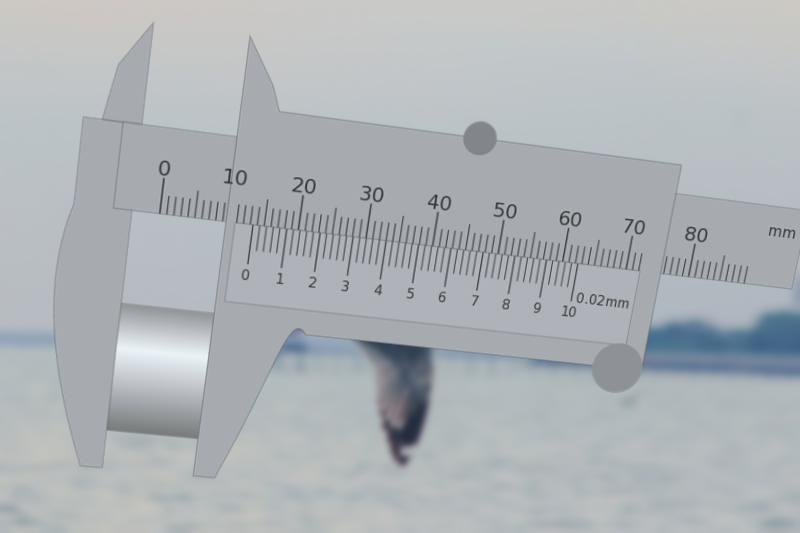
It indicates 13.4 mm
